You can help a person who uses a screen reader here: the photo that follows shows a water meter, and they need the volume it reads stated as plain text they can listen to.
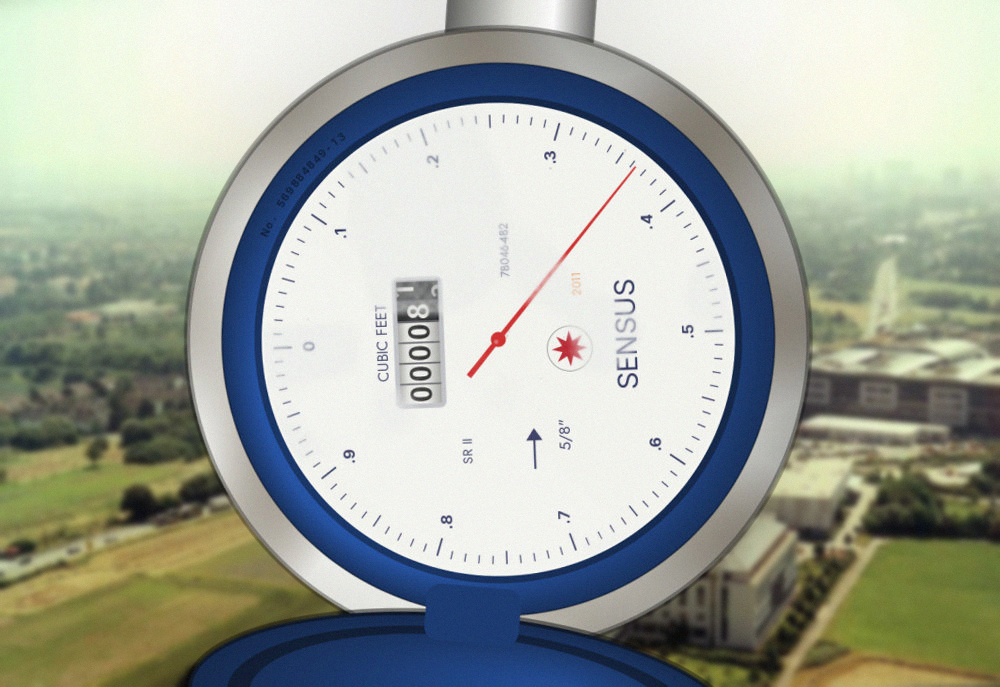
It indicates 81.36 ft³
